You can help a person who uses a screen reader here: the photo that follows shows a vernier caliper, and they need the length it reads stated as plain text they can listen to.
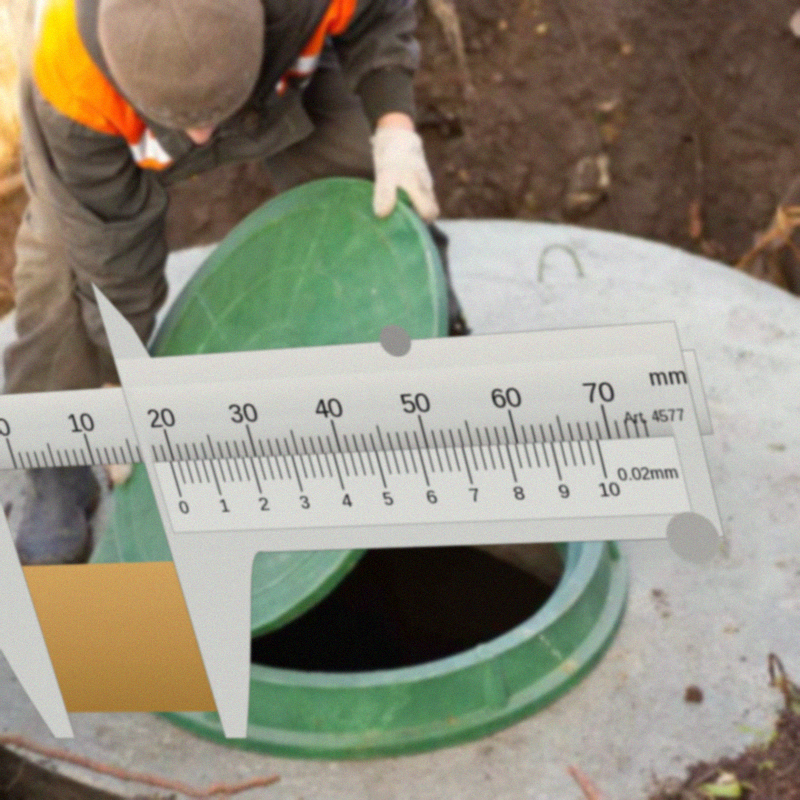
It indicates 19.6 mm
